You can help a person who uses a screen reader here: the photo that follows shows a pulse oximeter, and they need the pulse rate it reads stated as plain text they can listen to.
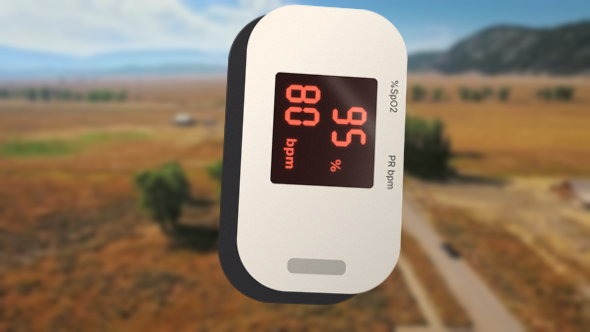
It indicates 80 bpm
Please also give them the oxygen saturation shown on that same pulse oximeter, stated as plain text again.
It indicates 95 %
